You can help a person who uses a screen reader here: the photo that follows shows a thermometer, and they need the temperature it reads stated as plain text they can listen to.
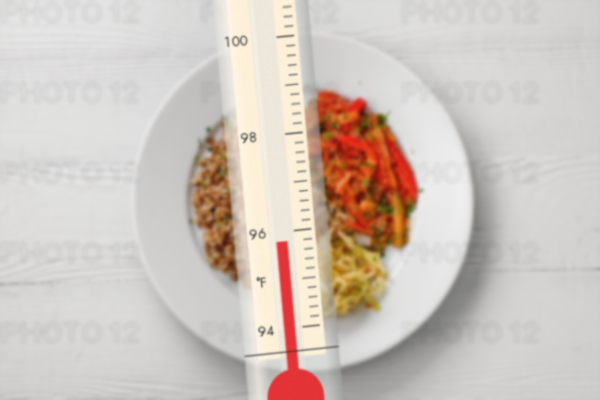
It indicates 95.8 °F
